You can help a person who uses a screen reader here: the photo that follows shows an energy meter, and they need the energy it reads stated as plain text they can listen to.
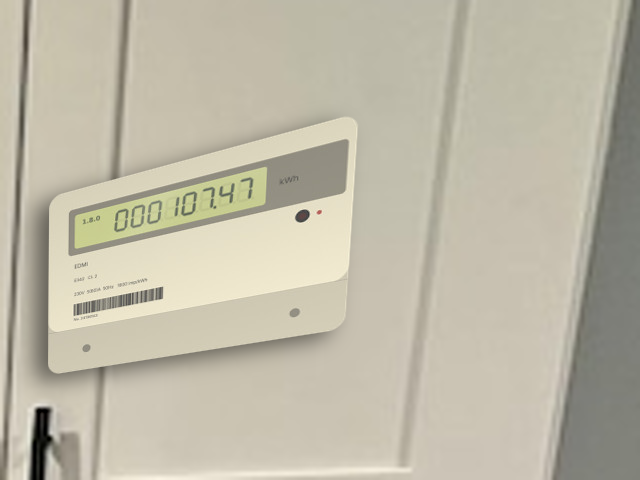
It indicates 107.47 kWh
